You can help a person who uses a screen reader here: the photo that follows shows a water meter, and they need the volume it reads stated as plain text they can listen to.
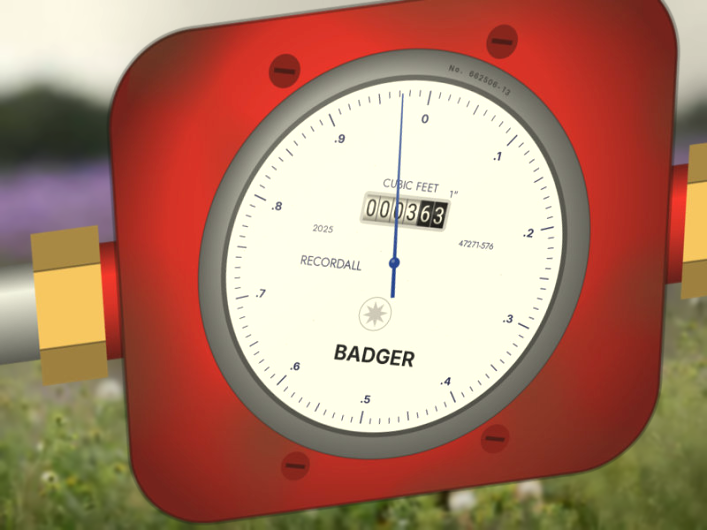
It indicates 362.97 ft³
